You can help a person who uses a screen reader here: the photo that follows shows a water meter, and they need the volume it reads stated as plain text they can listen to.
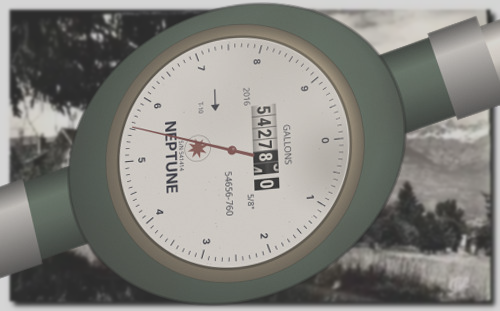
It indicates 5427835.5 gal
